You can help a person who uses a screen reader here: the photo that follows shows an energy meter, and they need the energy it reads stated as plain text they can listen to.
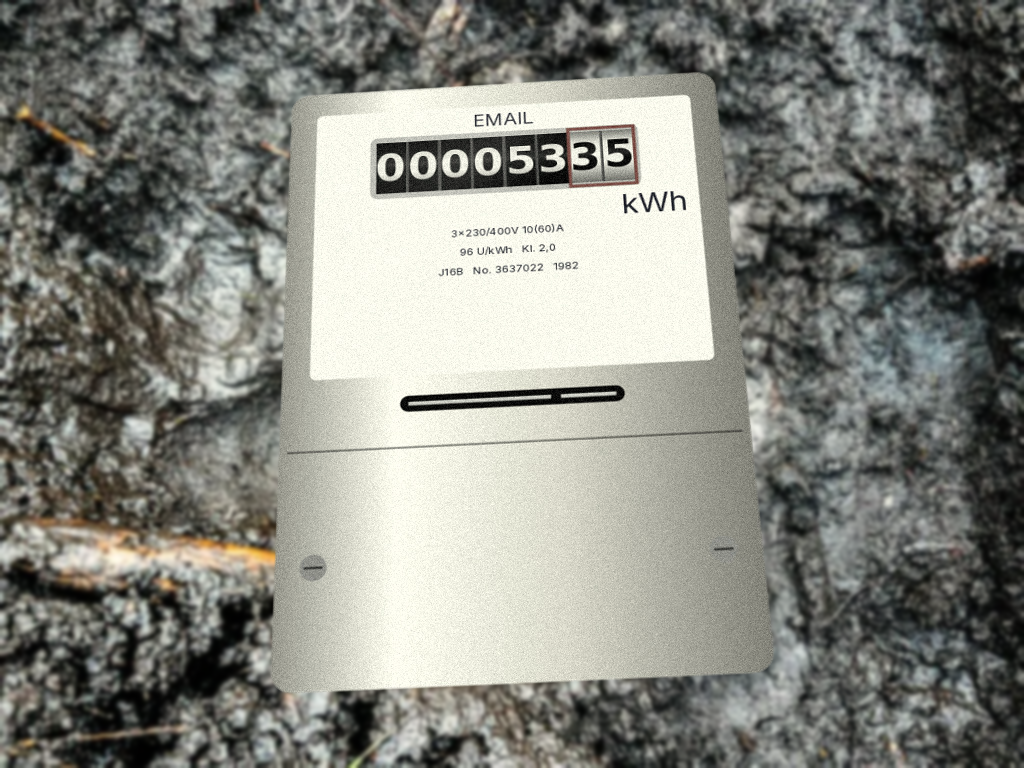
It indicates 53.35 kWh
